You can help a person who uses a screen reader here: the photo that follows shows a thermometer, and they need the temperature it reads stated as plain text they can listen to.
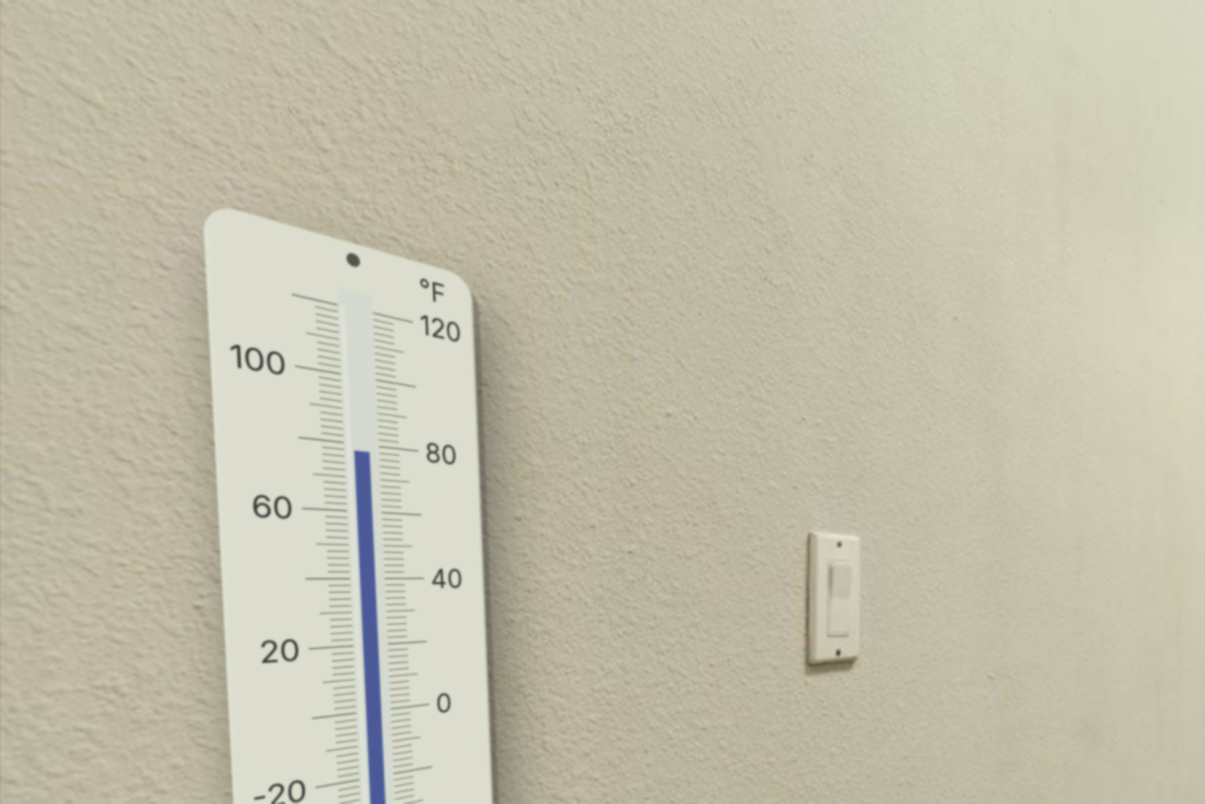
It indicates 78 °F
